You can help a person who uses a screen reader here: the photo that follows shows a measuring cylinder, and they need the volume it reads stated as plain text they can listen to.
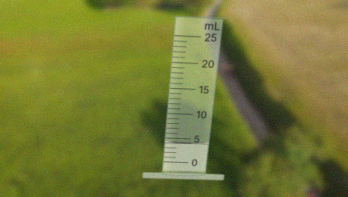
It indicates 4 mL
